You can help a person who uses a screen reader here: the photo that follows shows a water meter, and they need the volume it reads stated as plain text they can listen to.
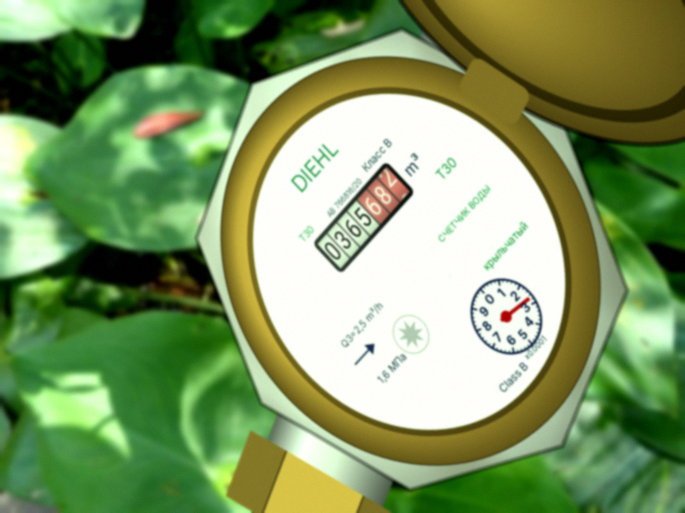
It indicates 365.6822 m³
